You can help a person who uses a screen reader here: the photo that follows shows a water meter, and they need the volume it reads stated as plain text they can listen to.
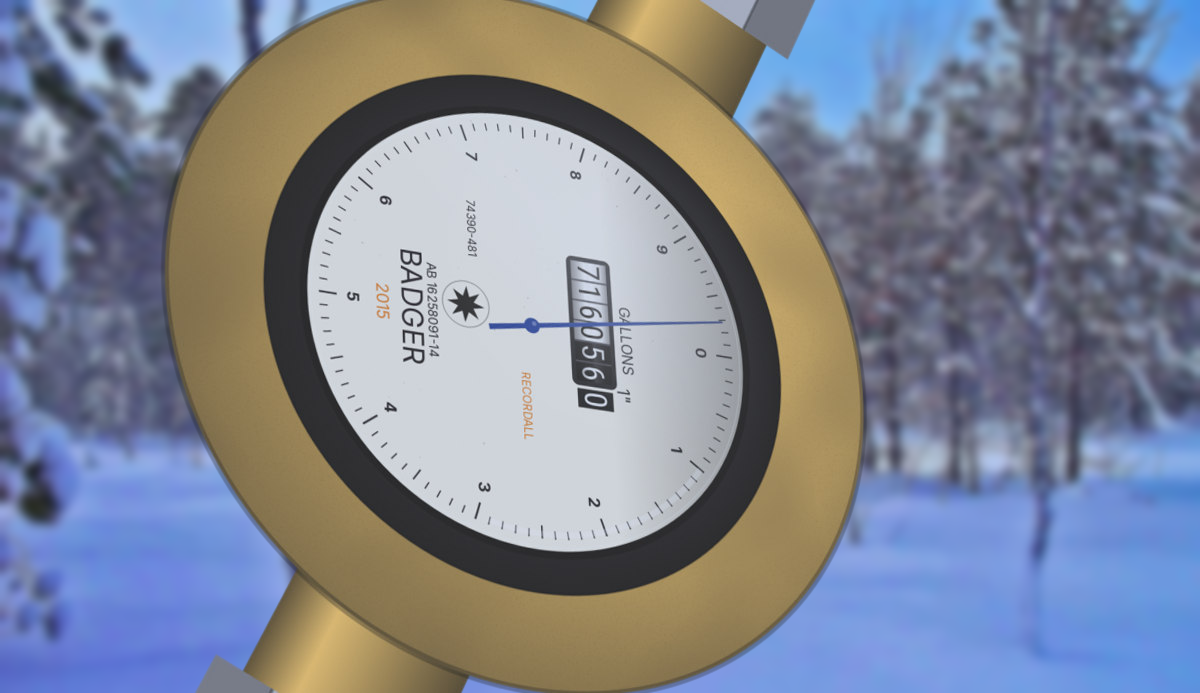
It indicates 7160559.7 gal
